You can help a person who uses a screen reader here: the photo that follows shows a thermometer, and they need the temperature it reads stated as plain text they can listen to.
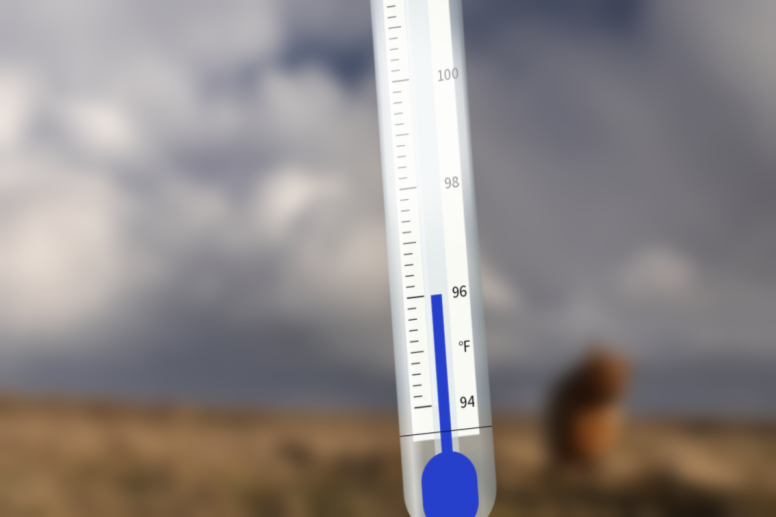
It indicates 96 °F
